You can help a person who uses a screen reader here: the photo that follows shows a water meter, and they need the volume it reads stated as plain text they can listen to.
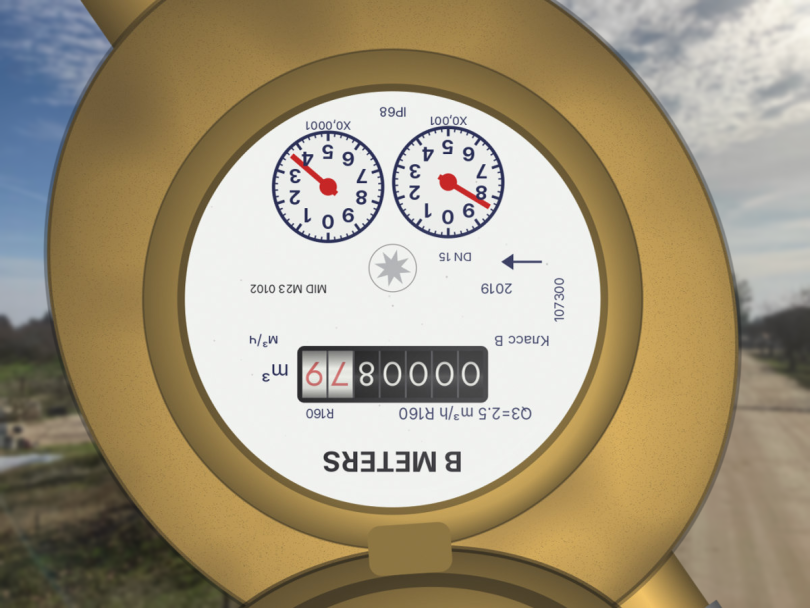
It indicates 8.7983 m³
